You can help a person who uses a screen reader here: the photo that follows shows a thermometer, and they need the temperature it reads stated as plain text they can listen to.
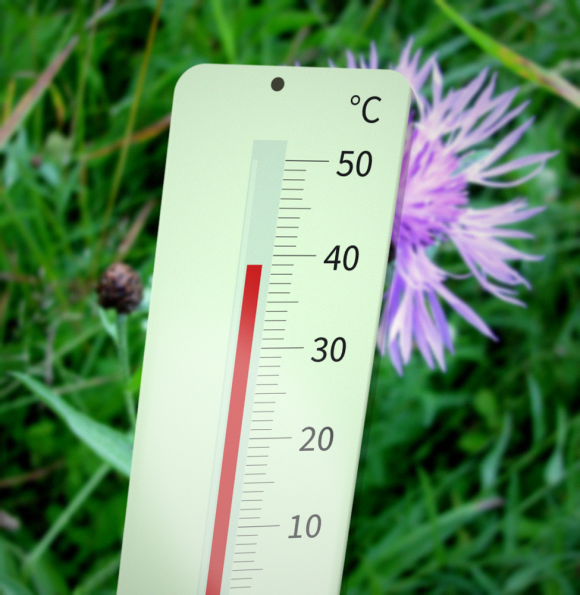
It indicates 39 °C
